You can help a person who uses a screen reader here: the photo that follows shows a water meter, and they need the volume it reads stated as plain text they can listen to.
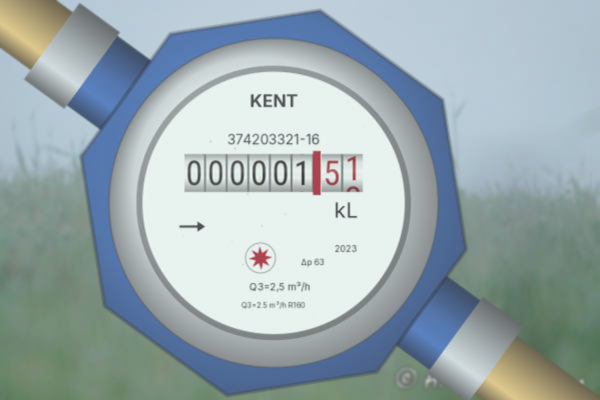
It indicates 1.51 kL
